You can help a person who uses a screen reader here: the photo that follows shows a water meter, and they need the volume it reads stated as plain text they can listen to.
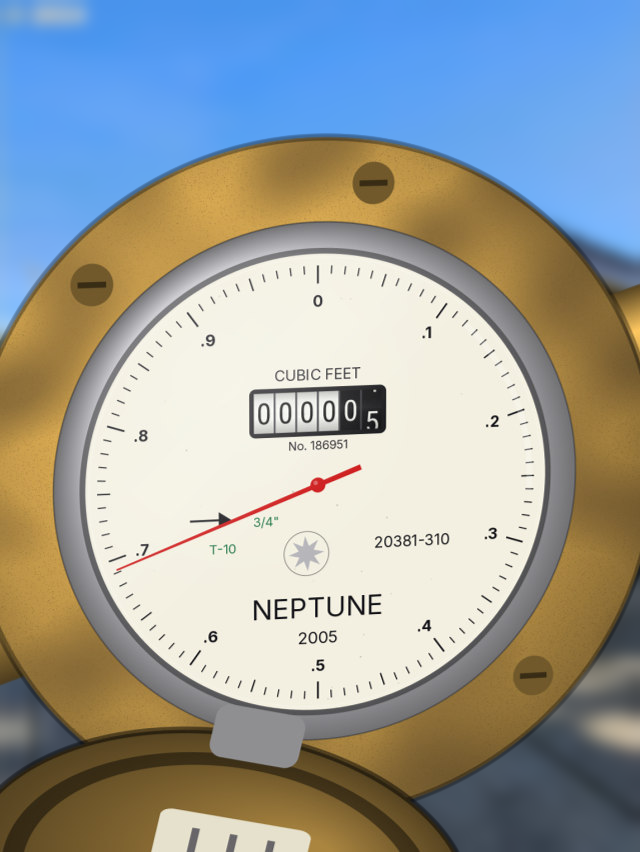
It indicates 4.69 ft³
